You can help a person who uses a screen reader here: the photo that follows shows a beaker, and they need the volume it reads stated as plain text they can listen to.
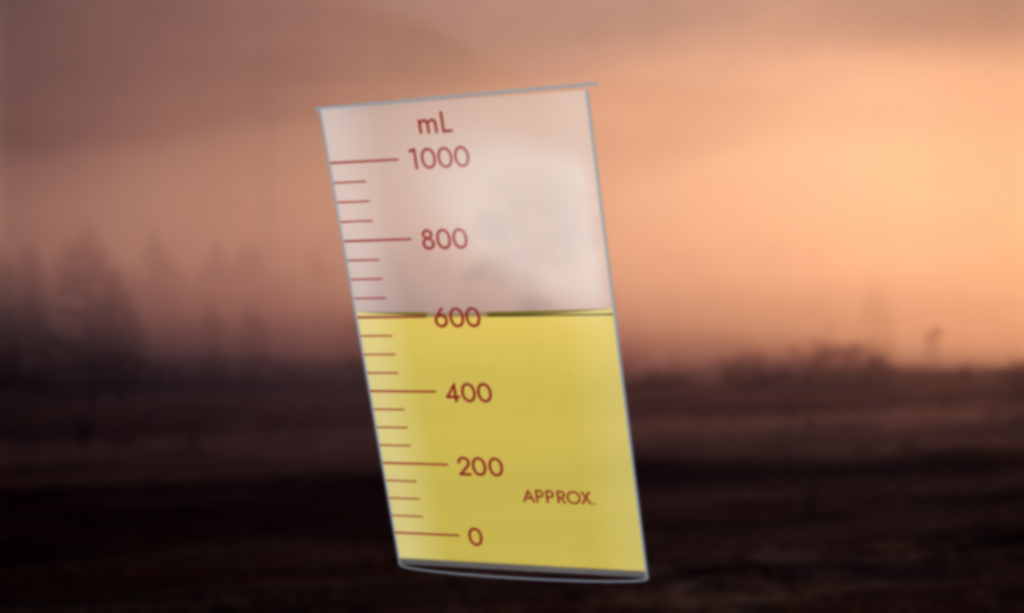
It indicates 600 mL
